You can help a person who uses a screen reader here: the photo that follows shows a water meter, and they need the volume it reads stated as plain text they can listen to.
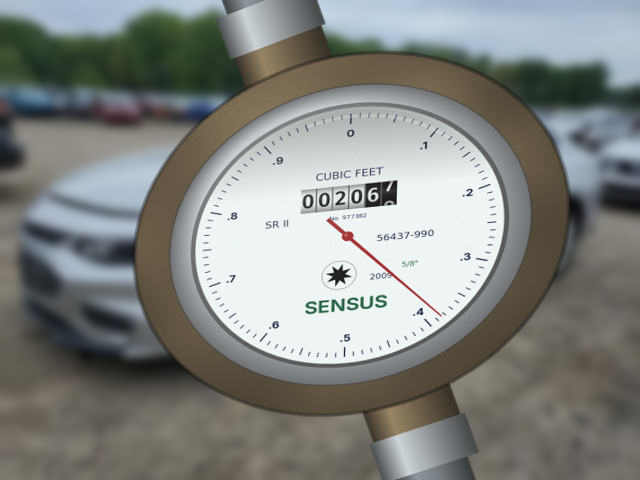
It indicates 2067.38 ft³
